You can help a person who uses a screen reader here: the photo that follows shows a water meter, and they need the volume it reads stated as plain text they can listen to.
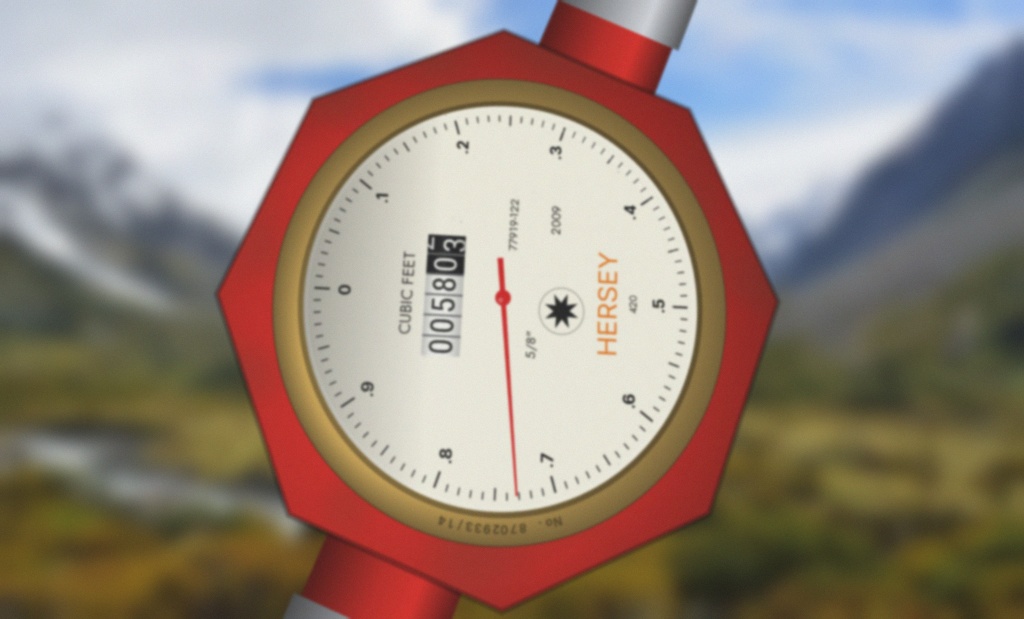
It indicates 5802.73 ft³
